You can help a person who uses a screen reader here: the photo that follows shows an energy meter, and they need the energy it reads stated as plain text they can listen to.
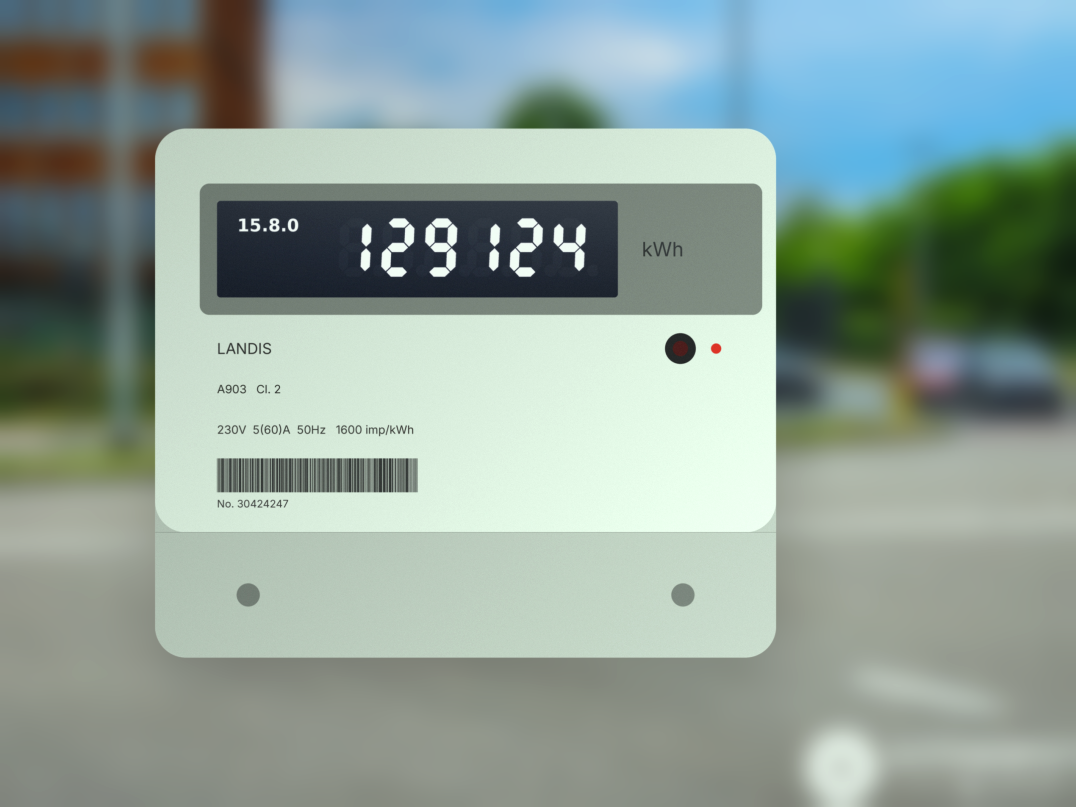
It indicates 129124 kWh
